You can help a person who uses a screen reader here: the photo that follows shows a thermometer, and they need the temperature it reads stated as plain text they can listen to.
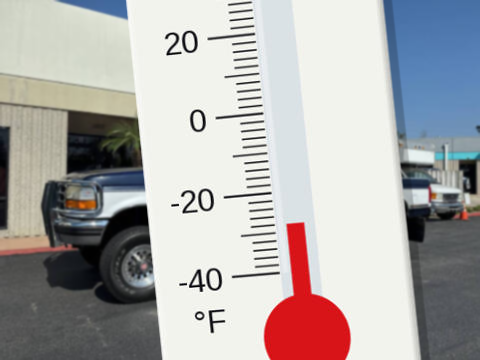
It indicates -28 °F
